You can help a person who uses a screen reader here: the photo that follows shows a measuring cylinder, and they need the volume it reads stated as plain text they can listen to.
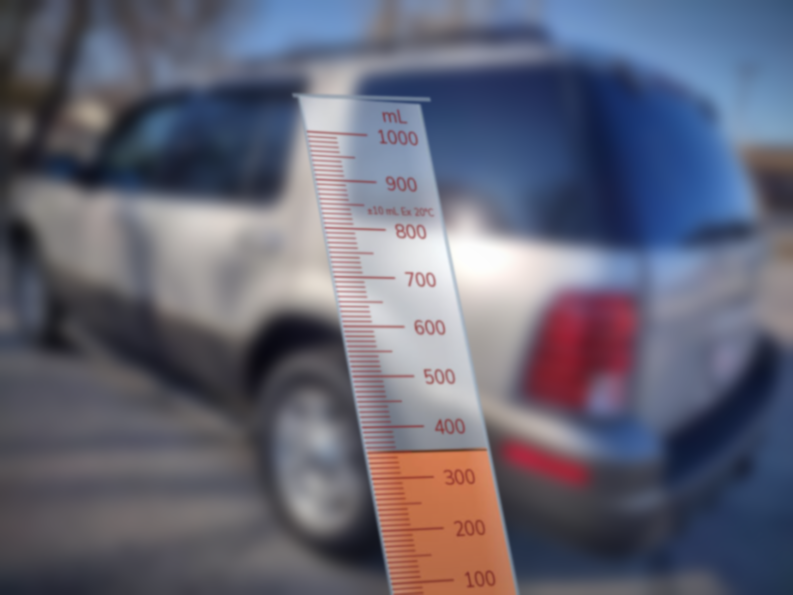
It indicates 350 mL
